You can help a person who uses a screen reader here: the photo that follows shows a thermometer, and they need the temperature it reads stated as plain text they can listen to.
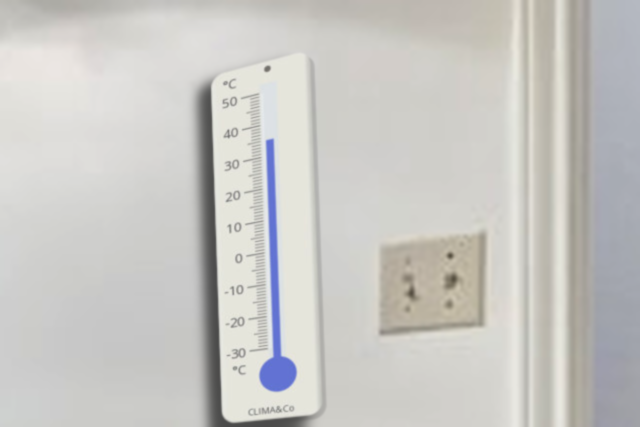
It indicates 35 °C
